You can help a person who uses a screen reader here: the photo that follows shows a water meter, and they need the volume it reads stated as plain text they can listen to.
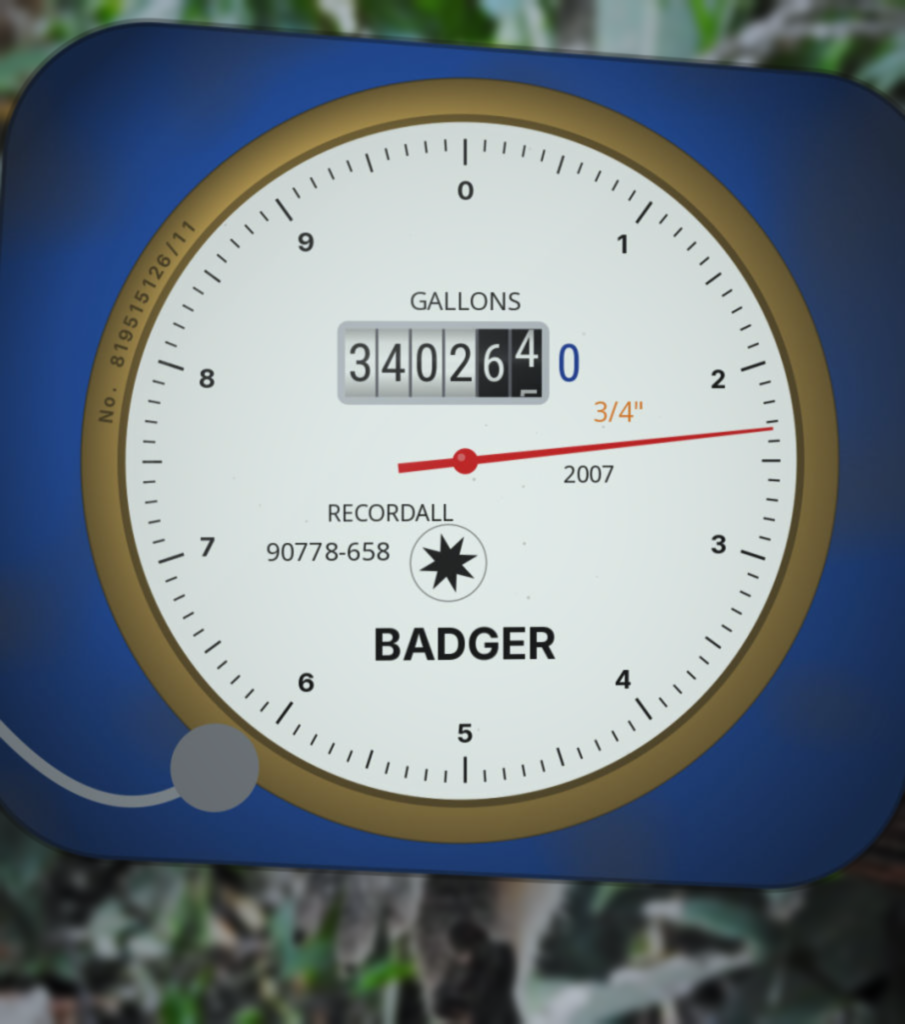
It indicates 3402642.3 gal
